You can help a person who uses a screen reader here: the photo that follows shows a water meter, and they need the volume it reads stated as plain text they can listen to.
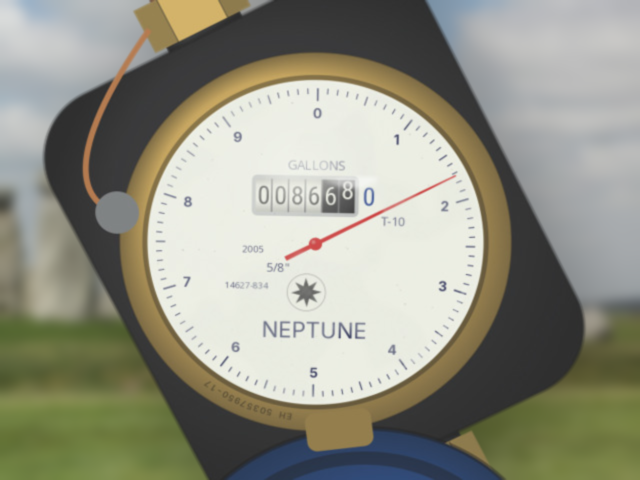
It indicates 86681.7 gal
